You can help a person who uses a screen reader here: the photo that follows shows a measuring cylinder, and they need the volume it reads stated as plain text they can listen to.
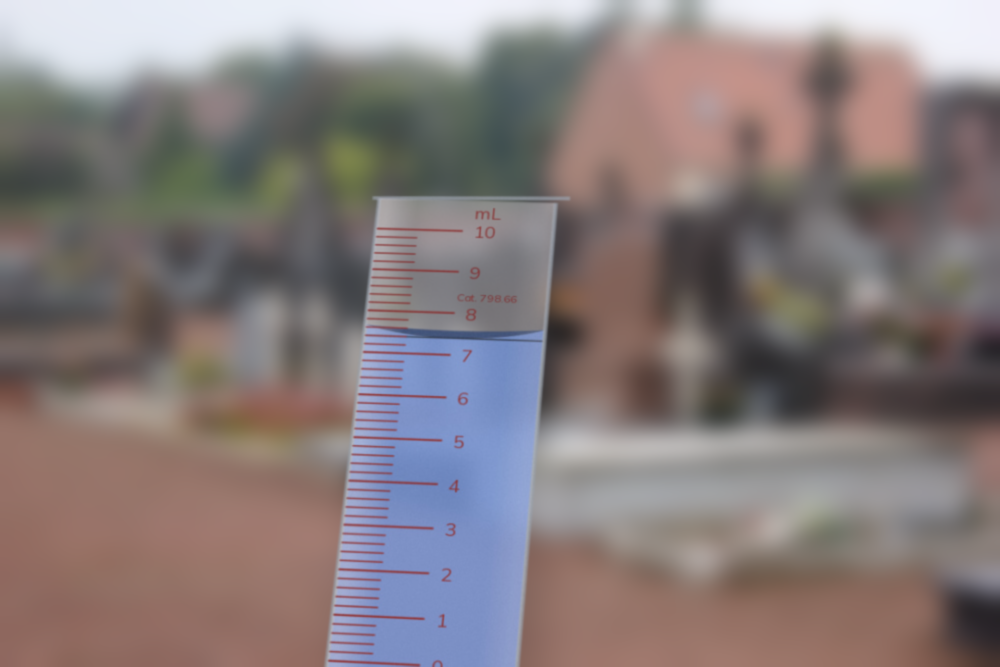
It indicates 7.4 mL
